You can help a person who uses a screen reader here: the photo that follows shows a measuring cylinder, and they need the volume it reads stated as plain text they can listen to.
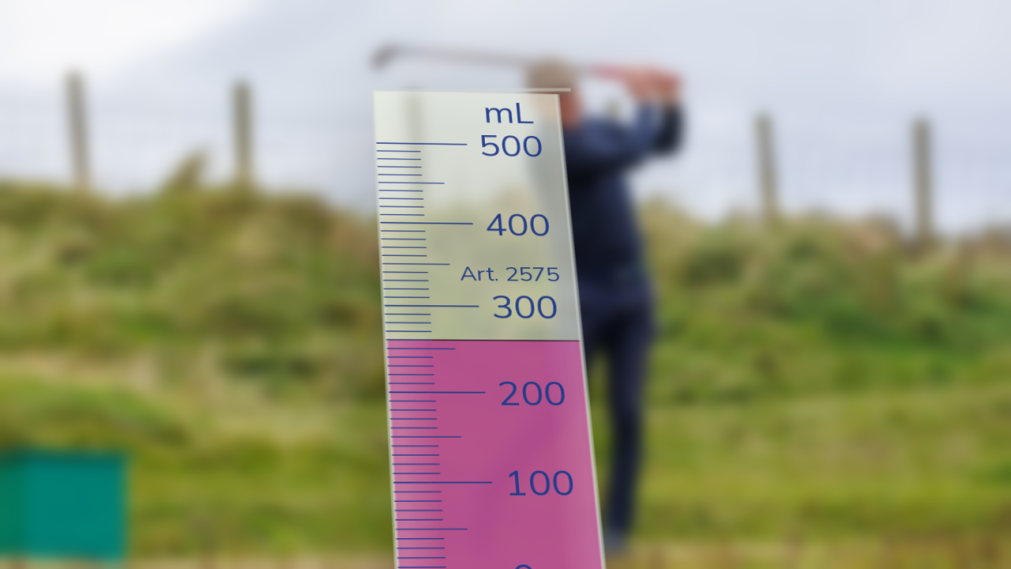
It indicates 260 mL
